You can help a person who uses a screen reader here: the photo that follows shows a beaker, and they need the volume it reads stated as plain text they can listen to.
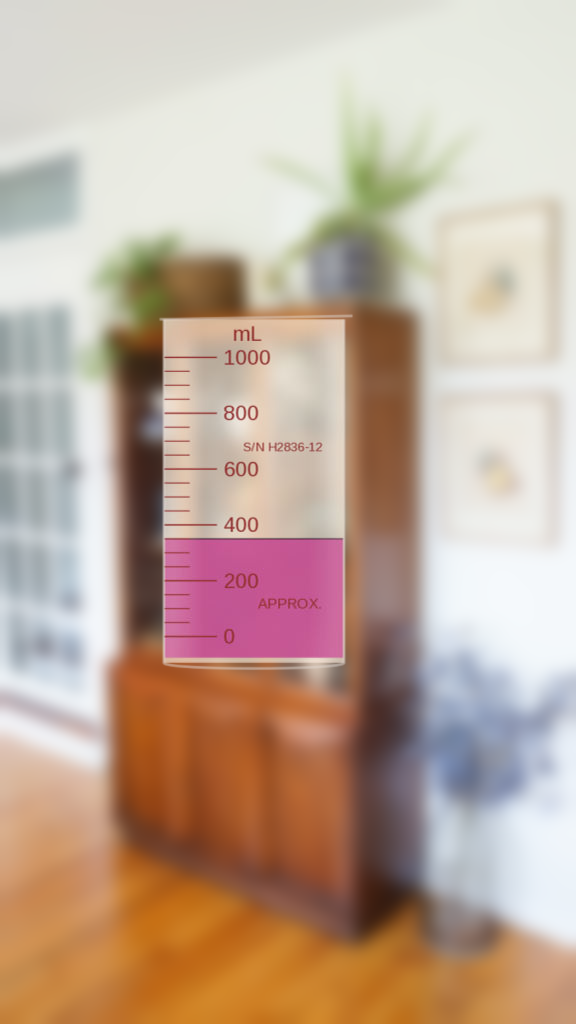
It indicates 350 mL
